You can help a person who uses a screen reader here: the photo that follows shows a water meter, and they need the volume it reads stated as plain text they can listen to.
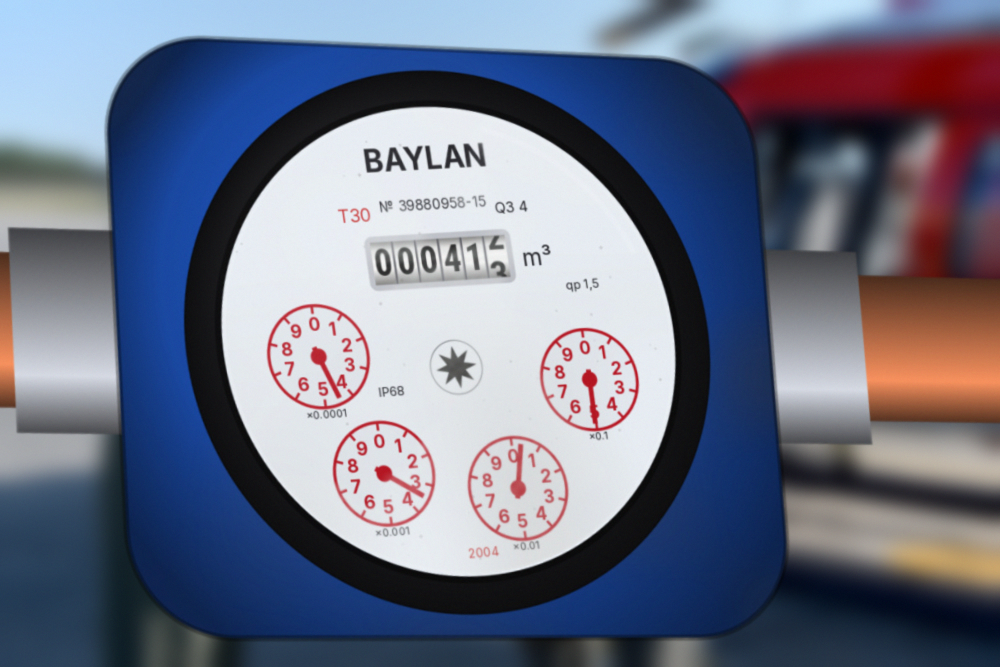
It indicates 412.5034 m³
